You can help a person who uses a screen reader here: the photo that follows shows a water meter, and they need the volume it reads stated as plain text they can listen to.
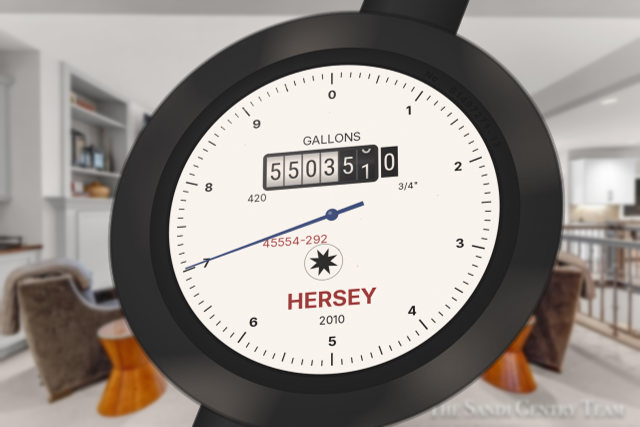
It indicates 5503507.0 gal
